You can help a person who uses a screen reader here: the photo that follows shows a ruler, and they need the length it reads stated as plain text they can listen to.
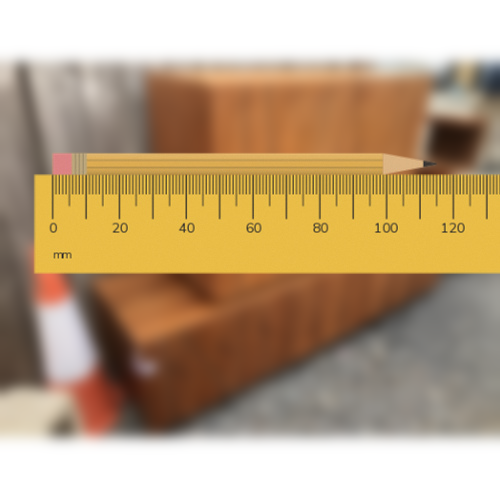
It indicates 115 mm
